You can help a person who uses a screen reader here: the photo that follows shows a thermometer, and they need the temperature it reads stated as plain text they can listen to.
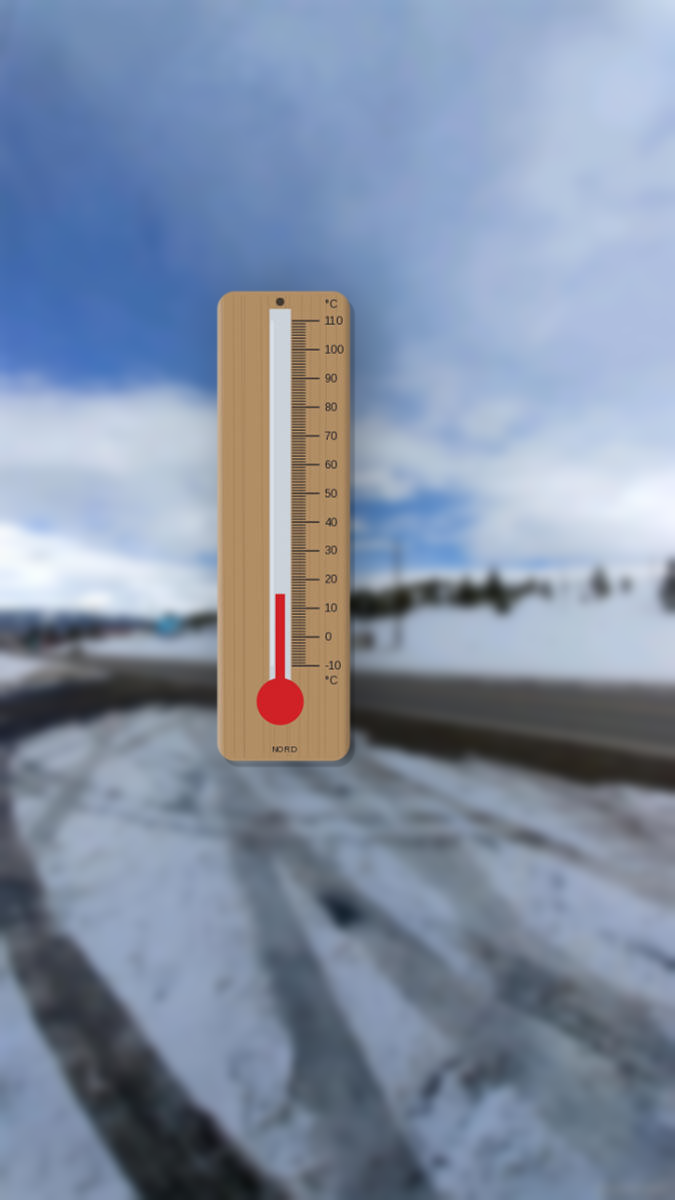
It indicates 15 °C
